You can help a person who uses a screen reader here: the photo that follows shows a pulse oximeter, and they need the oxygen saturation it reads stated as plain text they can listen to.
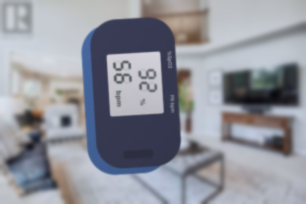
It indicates 92 %
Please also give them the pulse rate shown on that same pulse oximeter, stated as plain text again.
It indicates 56 bpm
